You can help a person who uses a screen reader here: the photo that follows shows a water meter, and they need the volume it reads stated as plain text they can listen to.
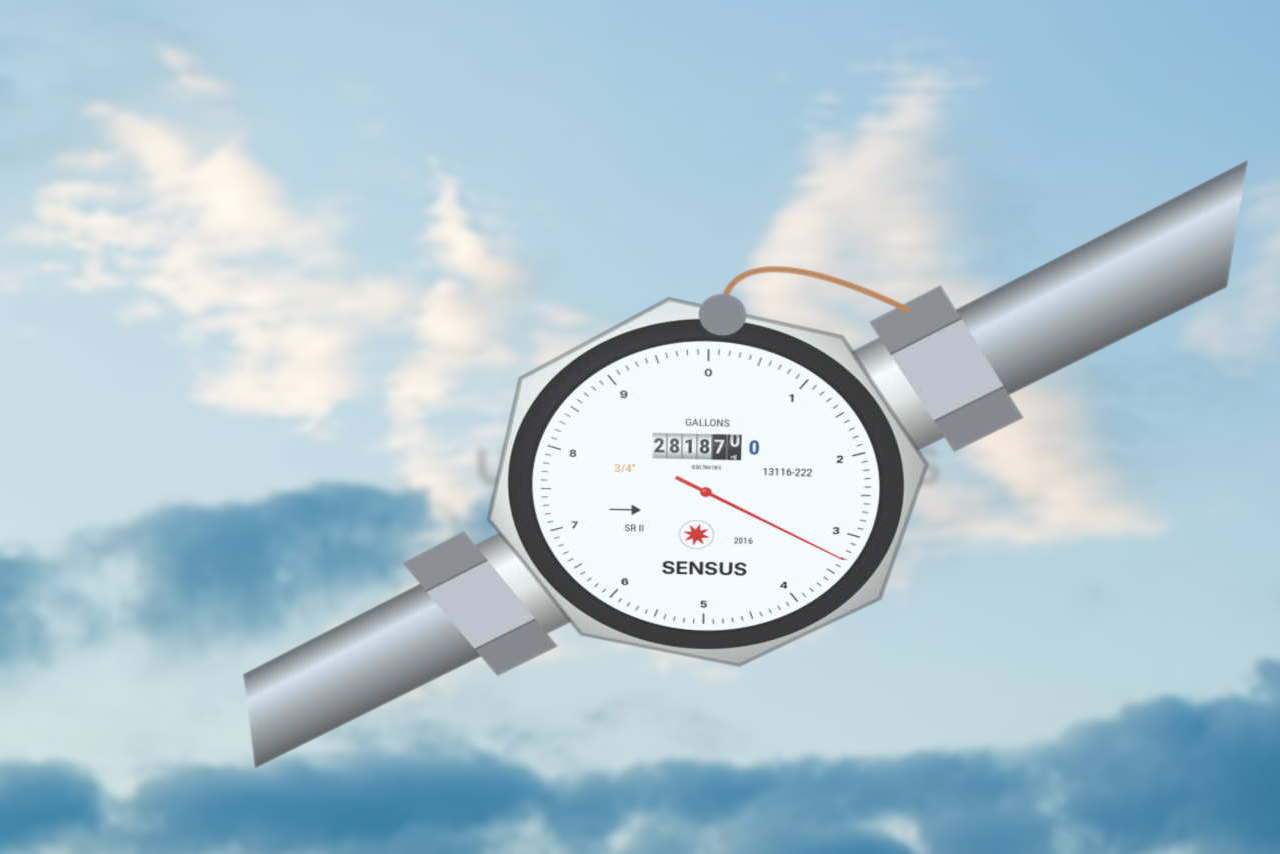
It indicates 2818703.3 gal
